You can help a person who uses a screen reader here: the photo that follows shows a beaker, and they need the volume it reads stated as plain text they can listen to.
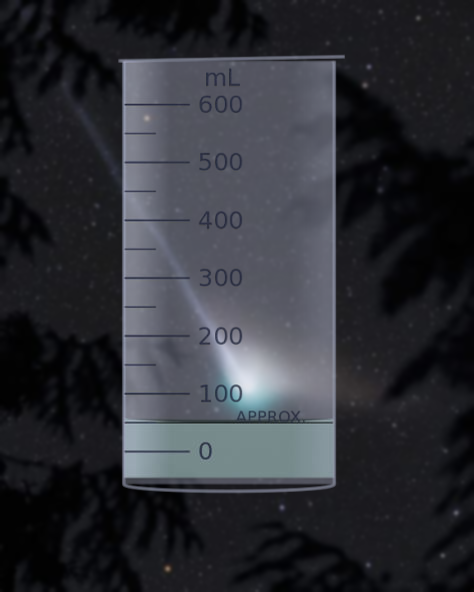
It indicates 50 mL
